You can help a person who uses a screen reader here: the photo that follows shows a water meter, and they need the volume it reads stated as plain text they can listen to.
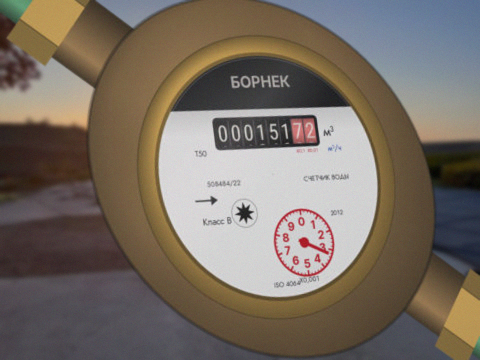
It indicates 151.723 m³
